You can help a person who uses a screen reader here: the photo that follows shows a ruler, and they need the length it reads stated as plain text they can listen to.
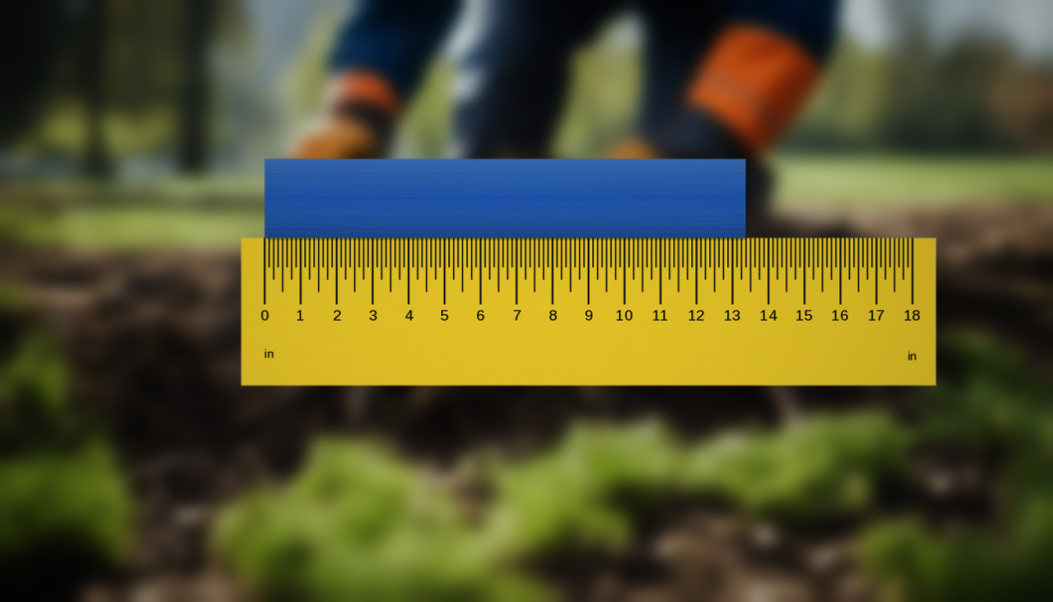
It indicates 13.375 in
